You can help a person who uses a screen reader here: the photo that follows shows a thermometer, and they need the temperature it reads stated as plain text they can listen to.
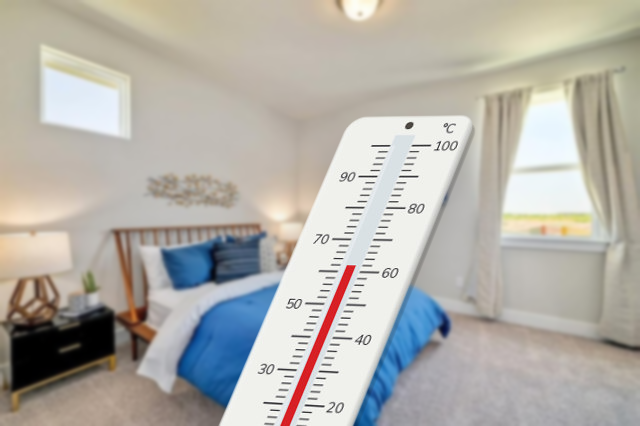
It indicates 62 °C
